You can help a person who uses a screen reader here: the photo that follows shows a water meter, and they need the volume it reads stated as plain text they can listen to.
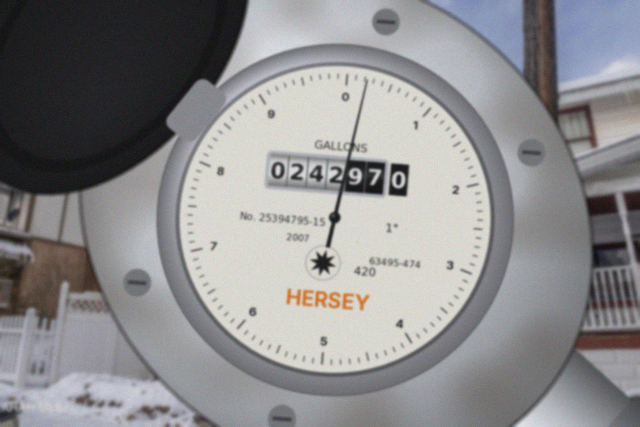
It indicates 242970.2 gal
